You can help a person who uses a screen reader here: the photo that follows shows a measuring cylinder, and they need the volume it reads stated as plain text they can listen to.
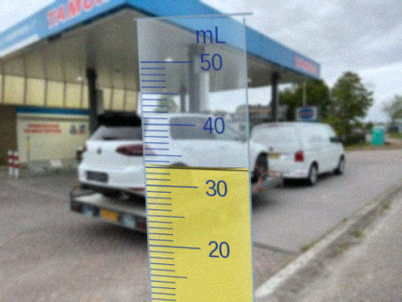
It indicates 33 mL
